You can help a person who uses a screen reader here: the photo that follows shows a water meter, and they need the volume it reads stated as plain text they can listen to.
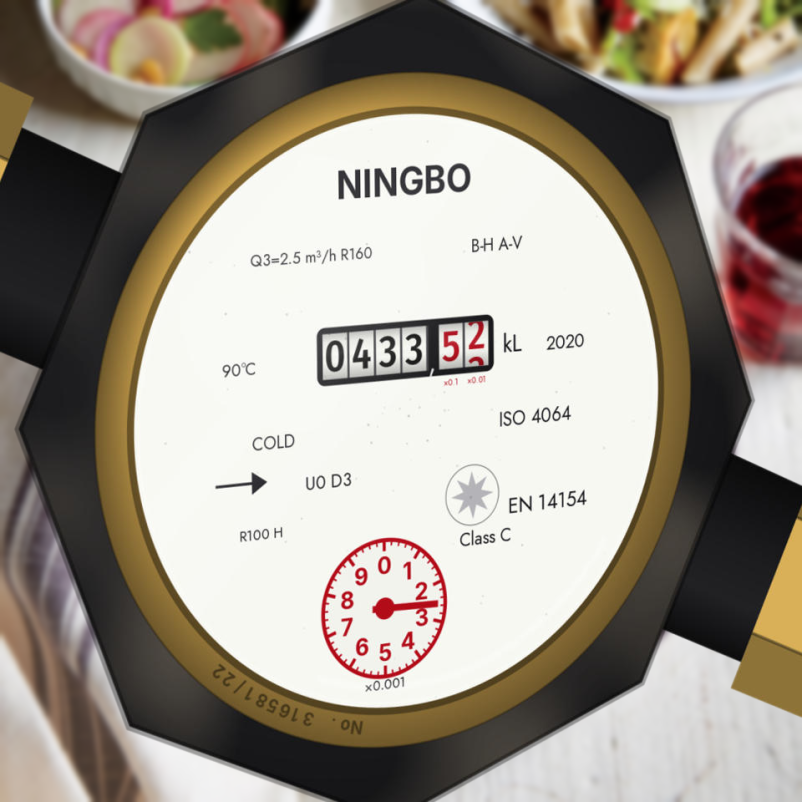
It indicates 433.522 kL
